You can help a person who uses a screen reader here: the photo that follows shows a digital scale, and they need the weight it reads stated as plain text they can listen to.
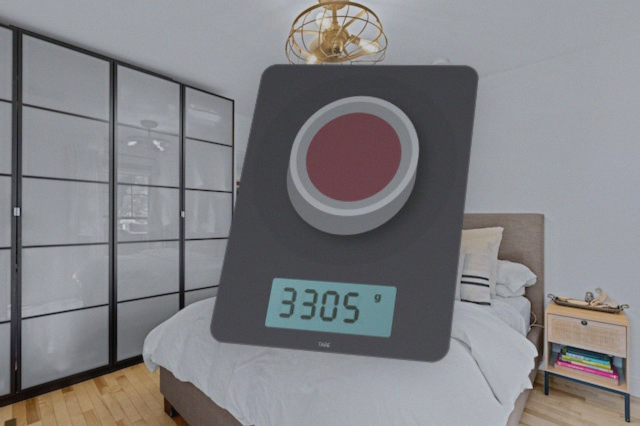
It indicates 3305 g
